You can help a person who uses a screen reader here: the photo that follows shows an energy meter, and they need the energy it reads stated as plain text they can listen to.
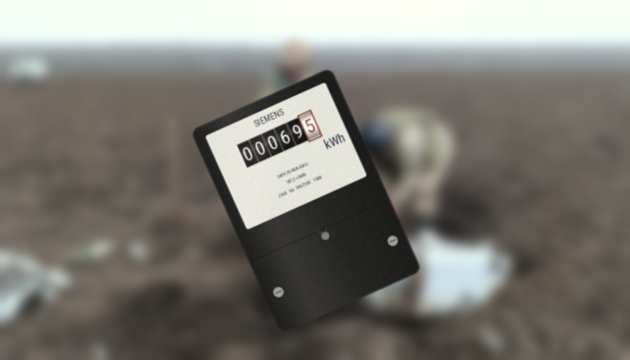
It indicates 69.5 kWh
